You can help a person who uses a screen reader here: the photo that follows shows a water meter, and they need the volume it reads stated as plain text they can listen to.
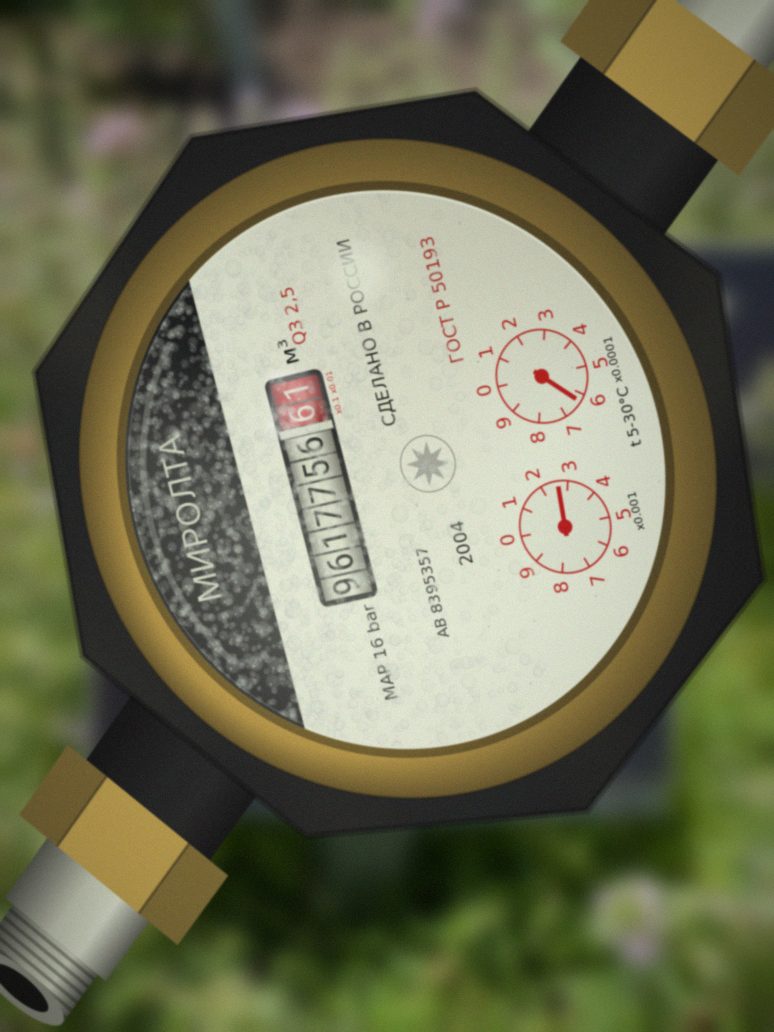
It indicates 9617756.6126 m³
